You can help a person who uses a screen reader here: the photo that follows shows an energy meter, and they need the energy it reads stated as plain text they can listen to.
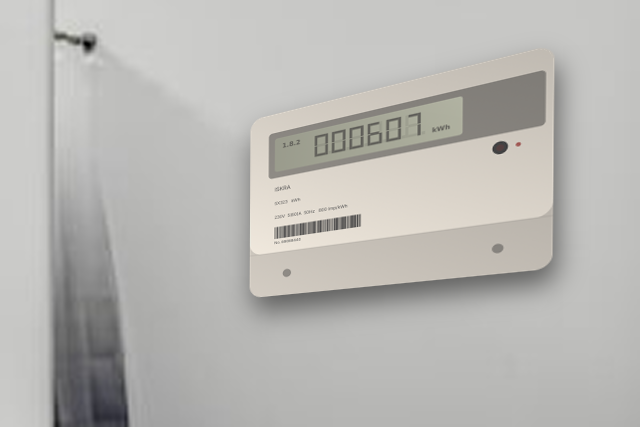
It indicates 607 kWh
